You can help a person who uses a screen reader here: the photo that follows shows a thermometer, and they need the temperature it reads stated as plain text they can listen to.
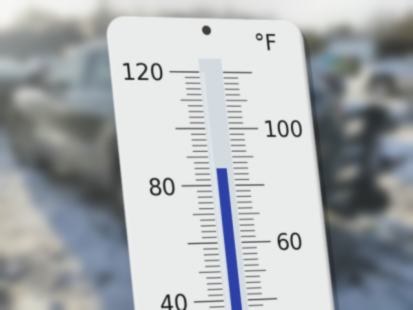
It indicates 86 °F
